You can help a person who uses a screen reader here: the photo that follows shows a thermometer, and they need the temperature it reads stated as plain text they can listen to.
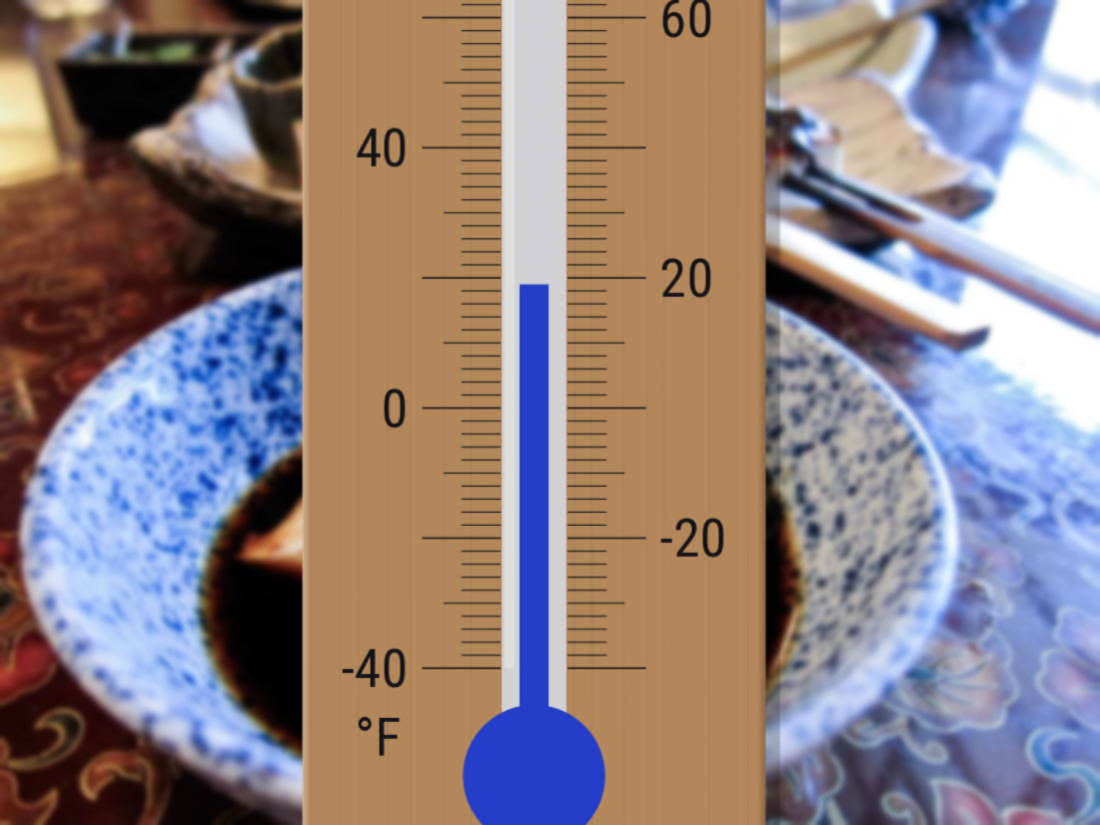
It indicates 19 °F
